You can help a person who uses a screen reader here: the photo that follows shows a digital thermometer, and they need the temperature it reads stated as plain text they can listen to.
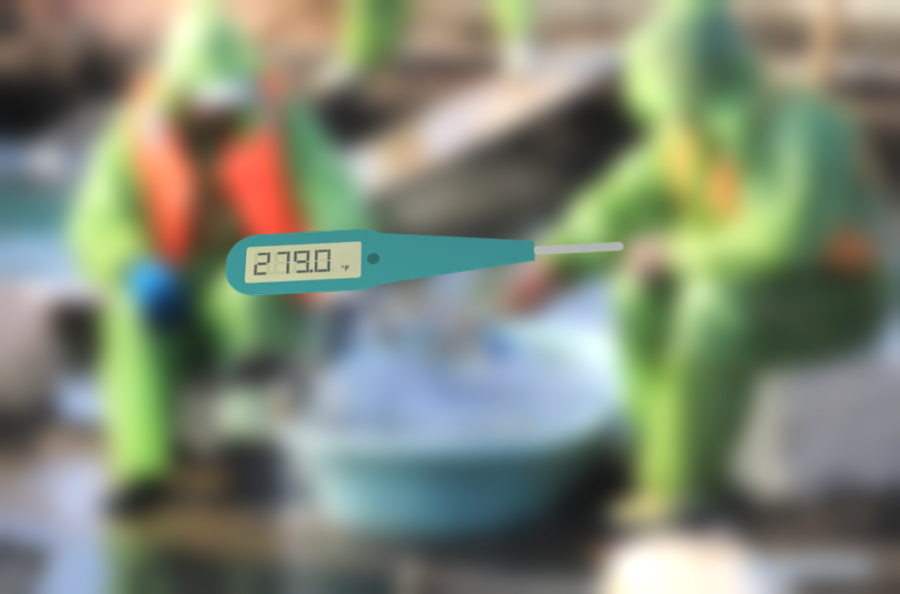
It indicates 279.0 °F
